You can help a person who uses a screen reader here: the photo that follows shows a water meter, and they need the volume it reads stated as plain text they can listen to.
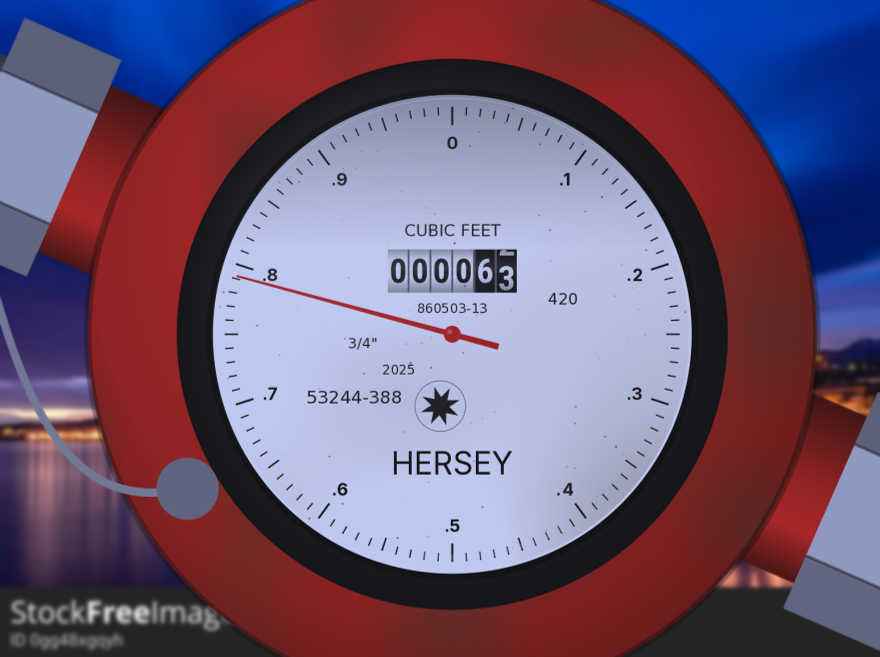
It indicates 62.79 ft³
